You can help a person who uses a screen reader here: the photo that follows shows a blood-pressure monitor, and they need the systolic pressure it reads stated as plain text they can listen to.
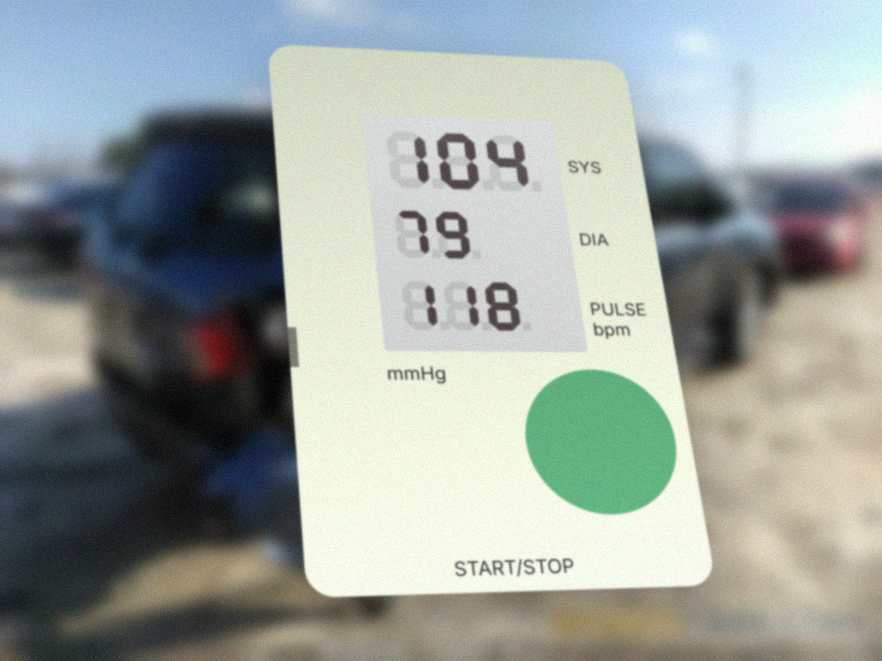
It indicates 104 mmHg
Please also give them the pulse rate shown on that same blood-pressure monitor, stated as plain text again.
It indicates 118 bpm
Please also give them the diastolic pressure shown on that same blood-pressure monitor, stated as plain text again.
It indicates 79 mmHg
